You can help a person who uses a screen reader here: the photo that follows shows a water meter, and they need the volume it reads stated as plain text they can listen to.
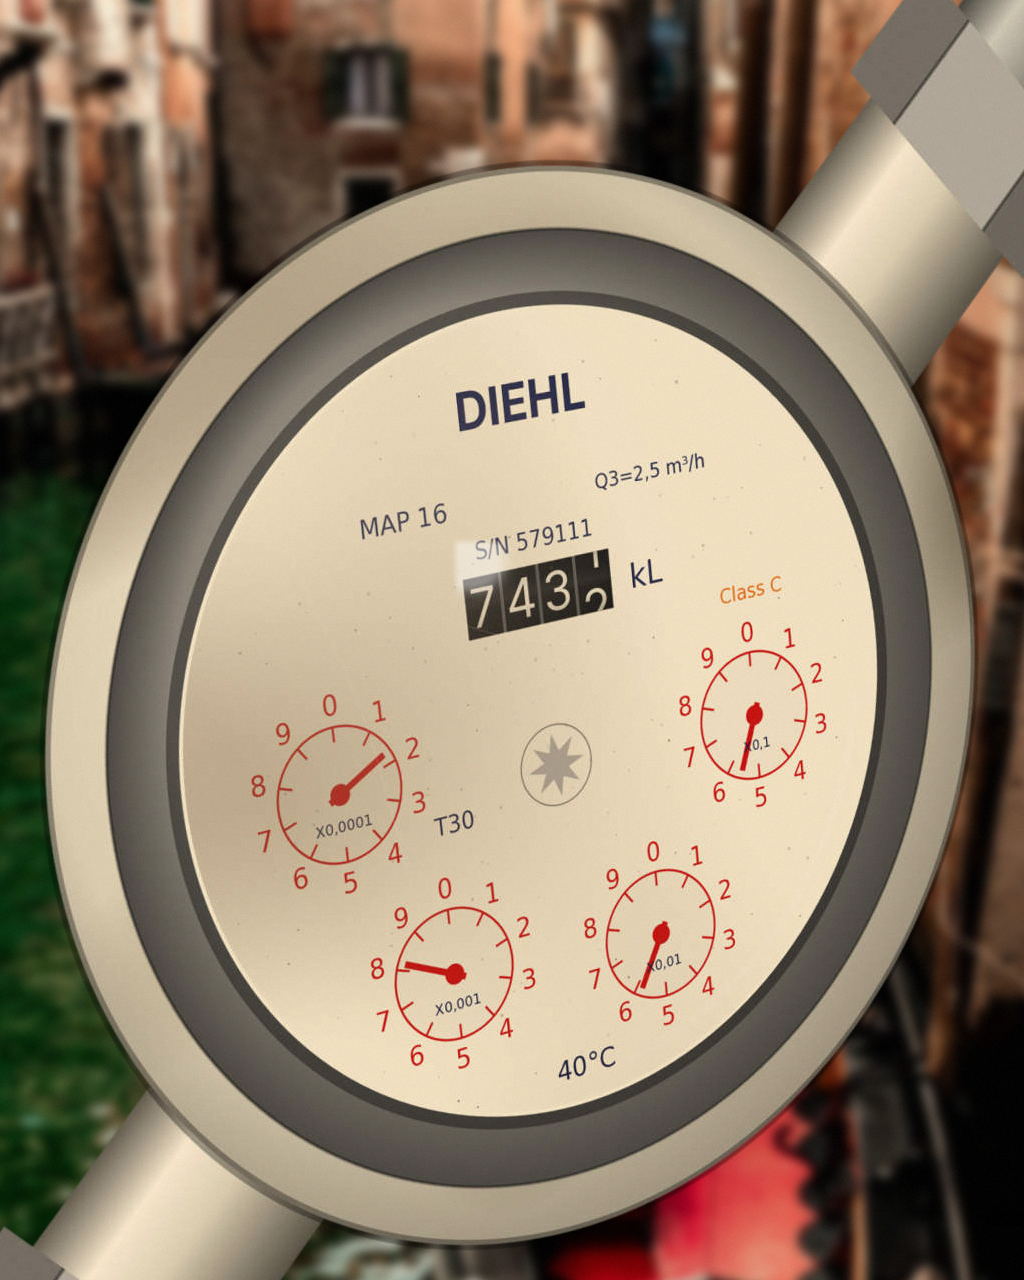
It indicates 7431.5581 kL
